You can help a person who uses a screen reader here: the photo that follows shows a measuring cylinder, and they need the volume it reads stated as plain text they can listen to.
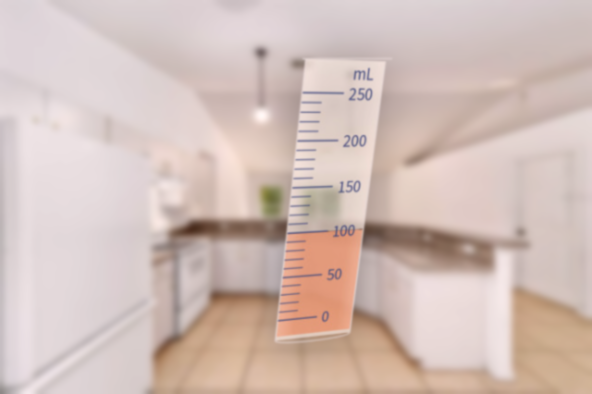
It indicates 100 mL
